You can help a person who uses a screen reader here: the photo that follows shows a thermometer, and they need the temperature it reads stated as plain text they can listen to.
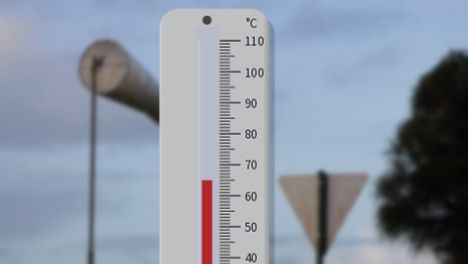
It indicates 65 °C
